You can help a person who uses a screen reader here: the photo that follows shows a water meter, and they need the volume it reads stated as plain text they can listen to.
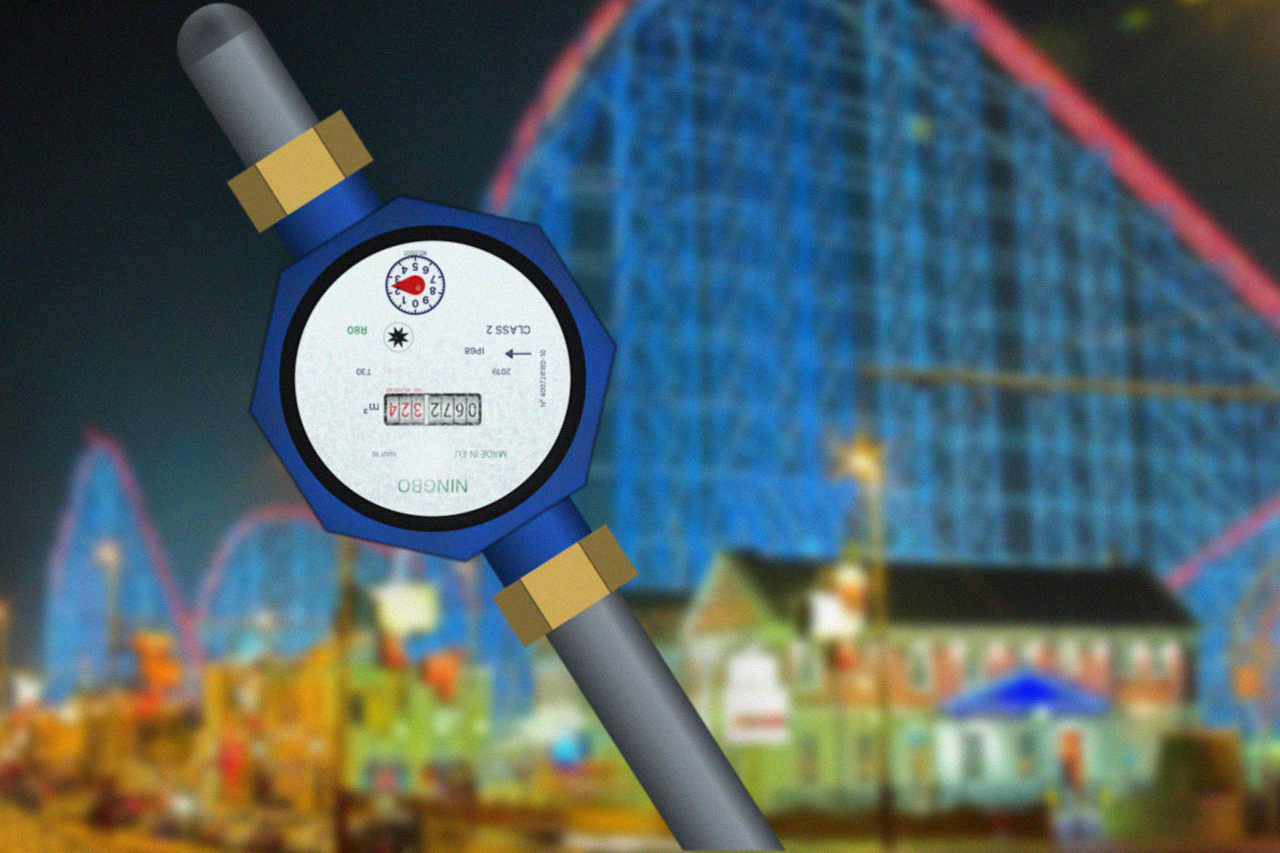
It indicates 672.3242 m³
